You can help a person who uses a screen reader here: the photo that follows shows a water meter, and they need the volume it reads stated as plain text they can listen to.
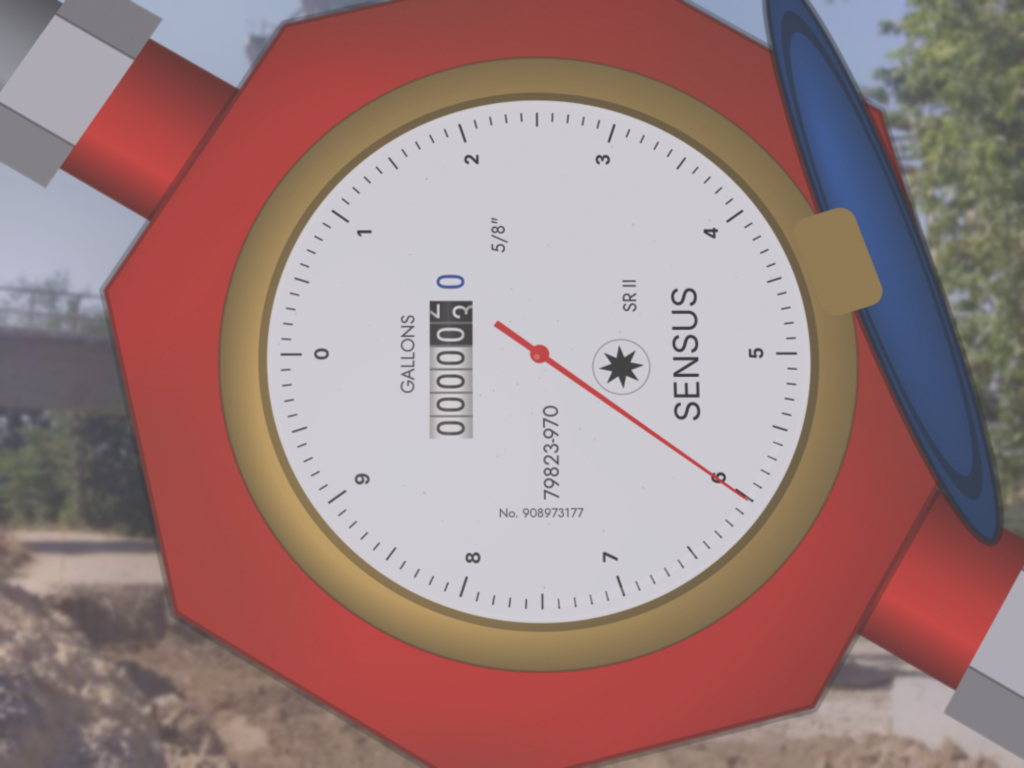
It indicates 26.0 gal
